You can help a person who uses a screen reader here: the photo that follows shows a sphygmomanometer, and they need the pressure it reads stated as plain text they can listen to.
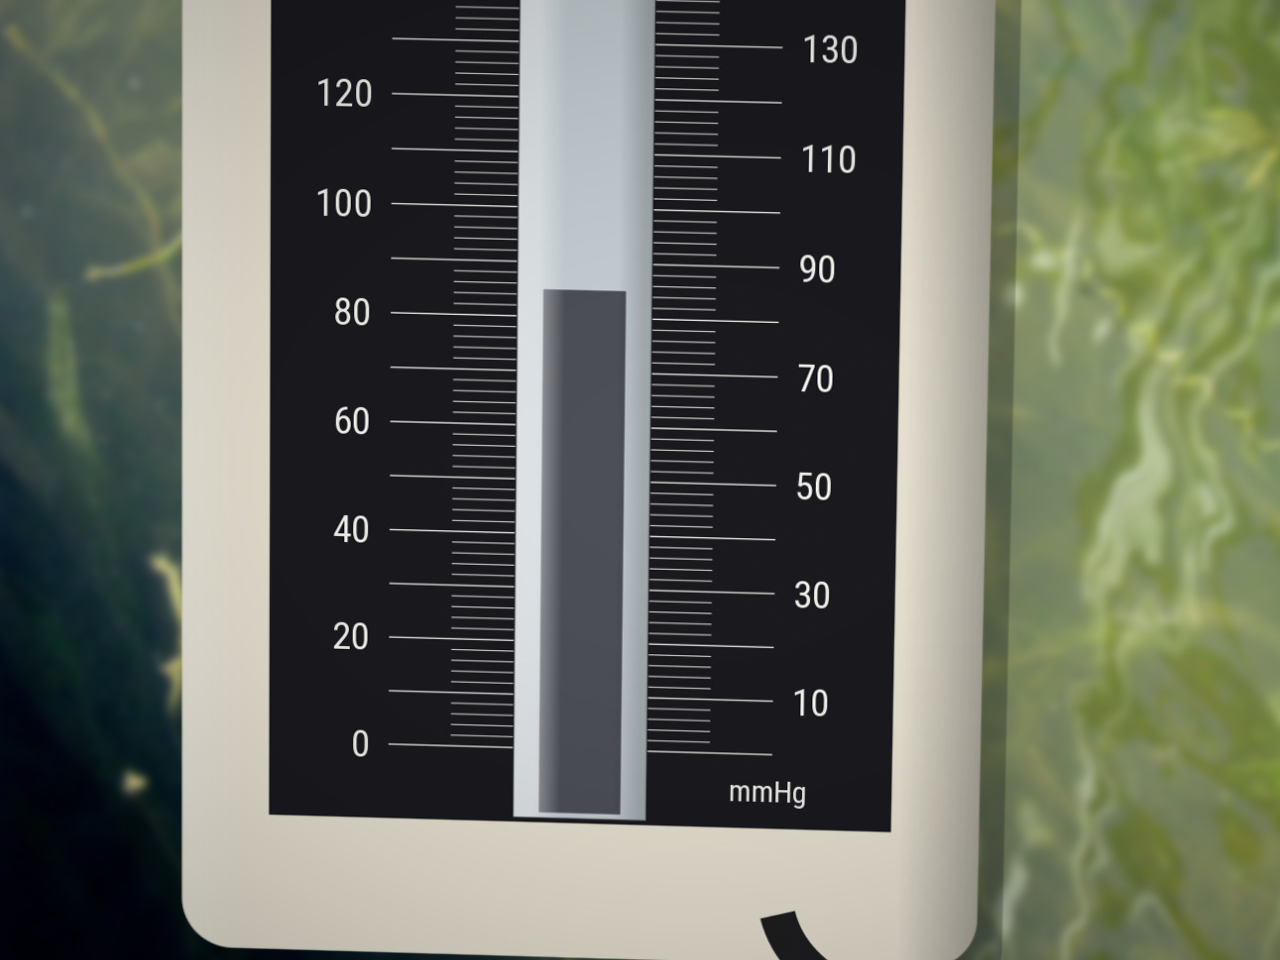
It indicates 85 mmHg
